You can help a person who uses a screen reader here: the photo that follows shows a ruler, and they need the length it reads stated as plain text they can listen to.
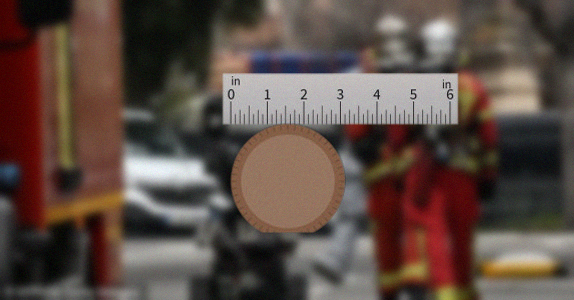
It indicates 3.125 in
